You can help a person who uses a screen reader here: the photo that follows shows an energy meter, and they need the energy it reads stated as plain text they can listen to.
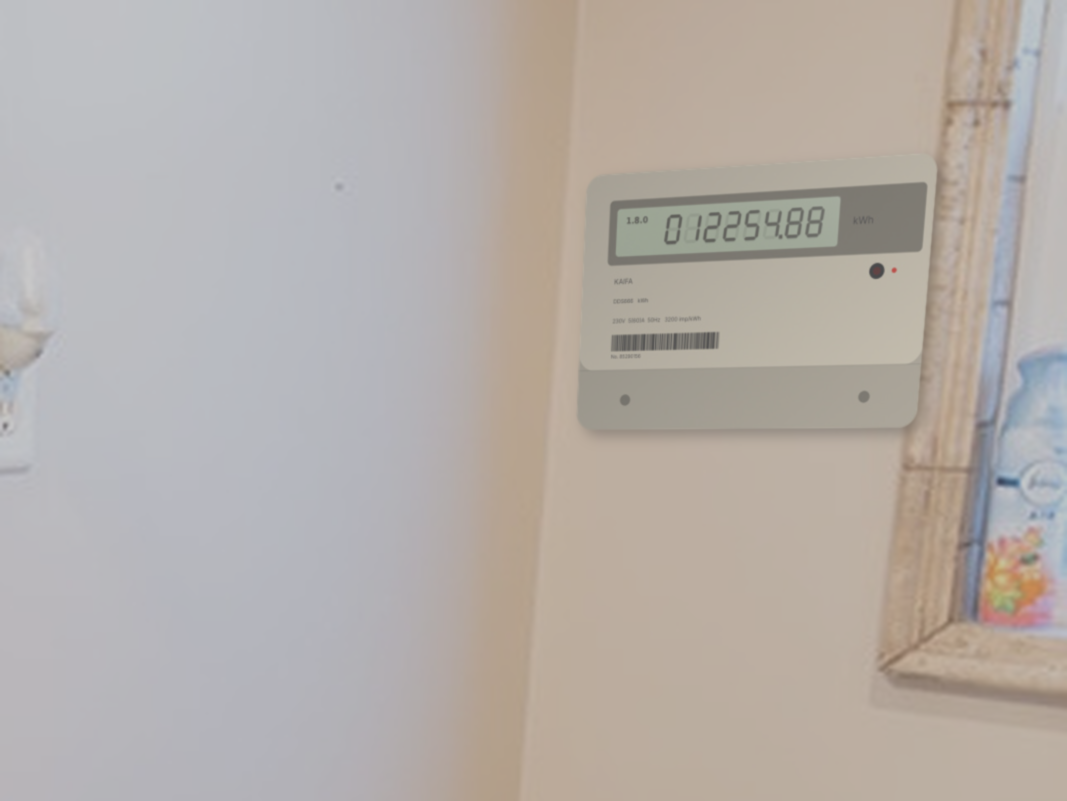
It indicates 12254.88 kWh
